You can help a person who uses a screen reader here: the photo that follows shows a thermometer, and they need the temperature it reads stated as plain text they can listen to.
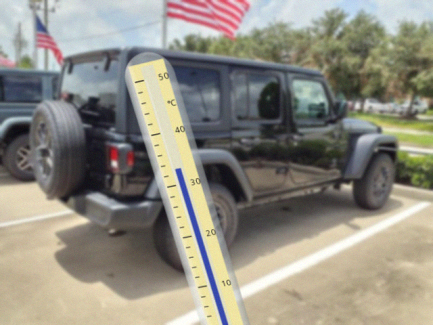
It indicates 33 °C
